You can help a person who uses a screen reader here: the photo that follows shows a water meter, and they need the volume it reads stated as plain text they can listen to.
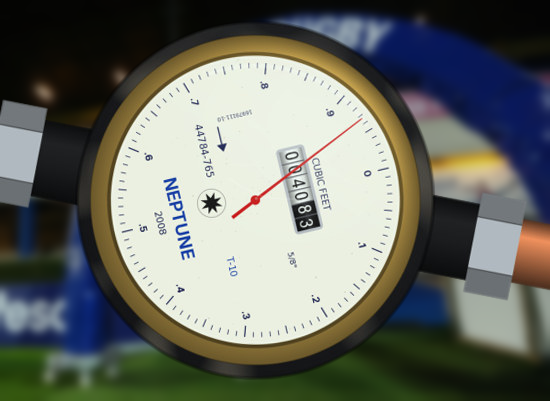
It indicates 4082.93 ft³
